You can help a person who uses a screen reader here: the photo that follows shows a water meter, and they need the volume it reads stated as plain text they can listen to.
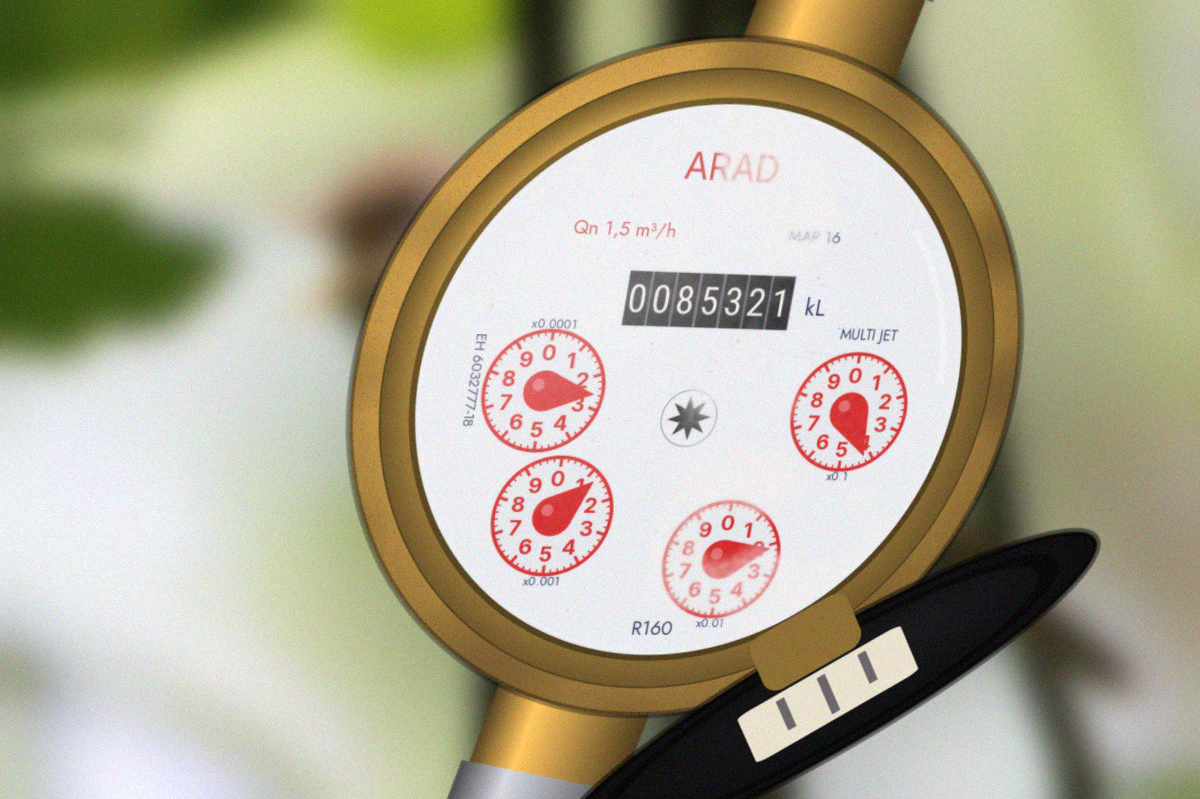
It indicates 85321.4212 kL
